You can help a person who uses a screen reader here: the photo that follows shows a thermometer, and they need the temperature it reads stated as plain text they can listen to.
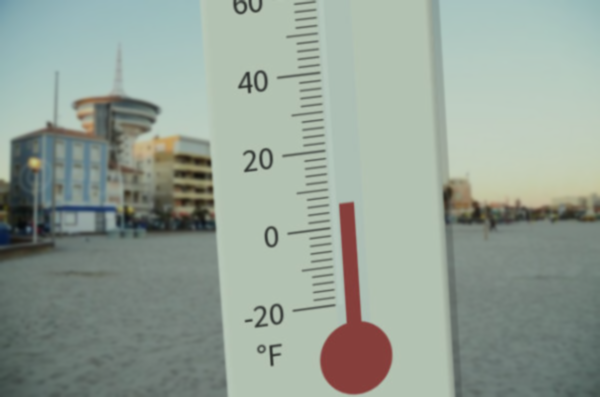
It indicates 6 °F
